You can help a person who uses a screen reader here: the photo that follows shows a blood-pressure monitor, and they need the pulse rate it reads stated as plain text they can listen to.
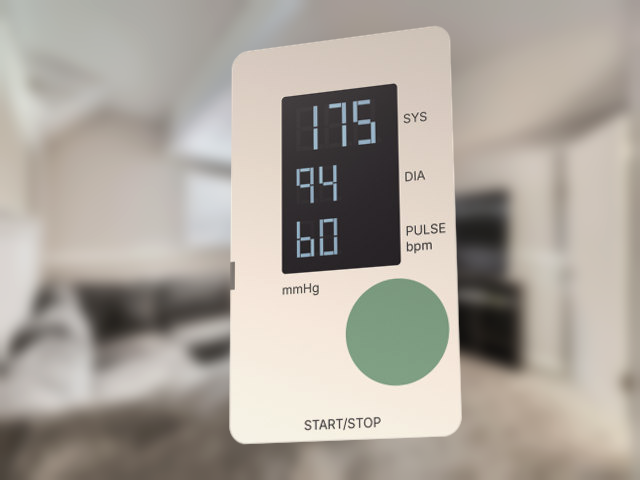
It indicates 60 bpm
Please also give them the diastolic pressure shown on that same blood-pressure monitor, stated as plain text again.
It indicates 94 mmHg
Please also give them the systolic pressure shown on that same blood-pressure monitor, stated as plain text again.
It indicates 175 mmHg
